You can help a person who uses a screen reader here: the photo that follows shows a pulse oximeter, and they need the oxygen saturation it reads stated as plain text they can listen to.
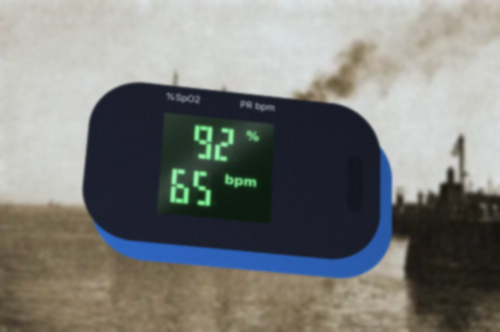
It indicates 92 %
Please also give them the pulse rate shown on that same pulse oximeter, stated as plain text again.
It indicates 65 bpm
